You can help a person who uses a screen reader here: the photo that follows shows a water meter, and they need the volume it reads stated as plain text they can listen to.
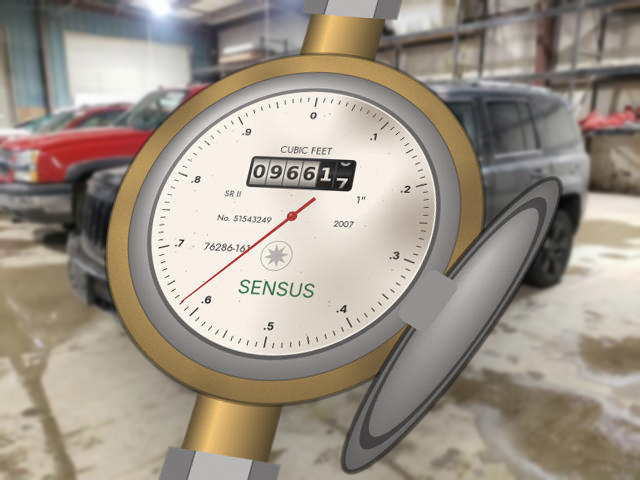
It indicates 96616.62 ft³
